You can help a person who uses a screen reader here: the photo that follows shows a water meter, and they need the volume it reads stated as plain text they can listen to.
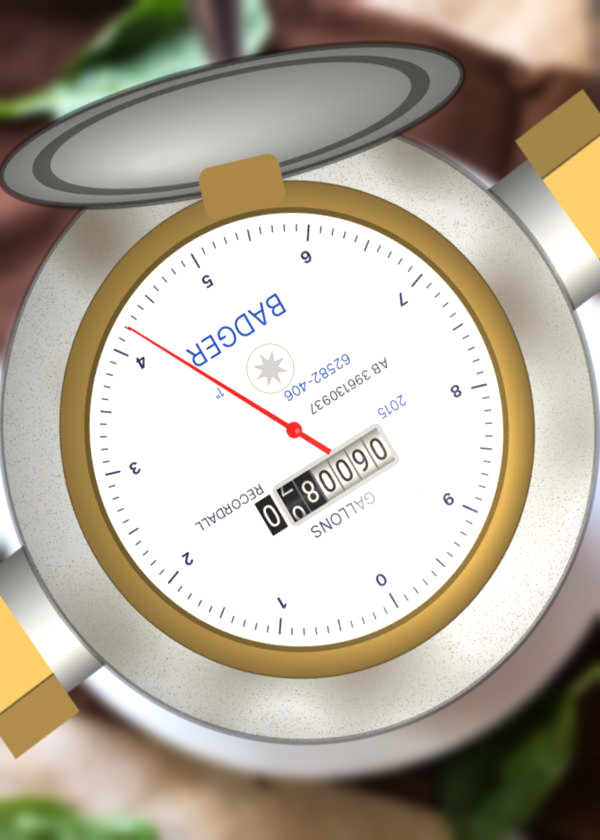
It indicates 600864.2 gal
